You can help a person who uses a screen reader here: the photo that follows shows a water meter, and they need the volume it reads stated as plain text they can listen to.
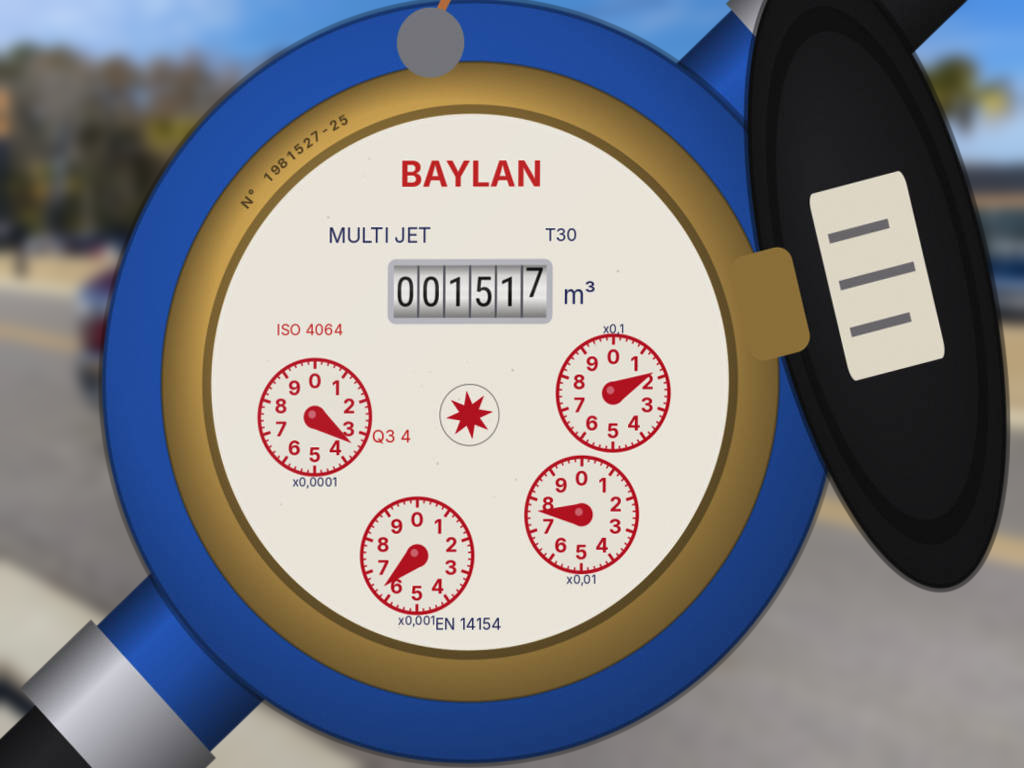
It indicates 1517.1763 m³
